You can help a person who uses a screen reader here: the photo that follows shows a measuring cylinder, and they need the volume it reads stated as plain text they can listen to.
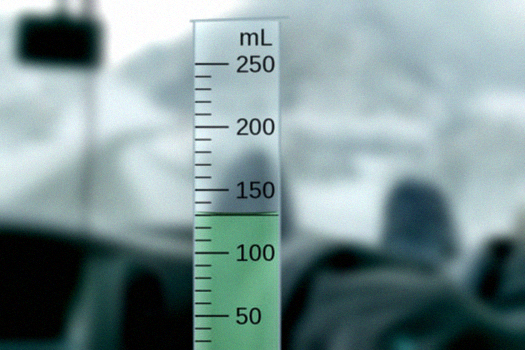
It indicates 130 mL
